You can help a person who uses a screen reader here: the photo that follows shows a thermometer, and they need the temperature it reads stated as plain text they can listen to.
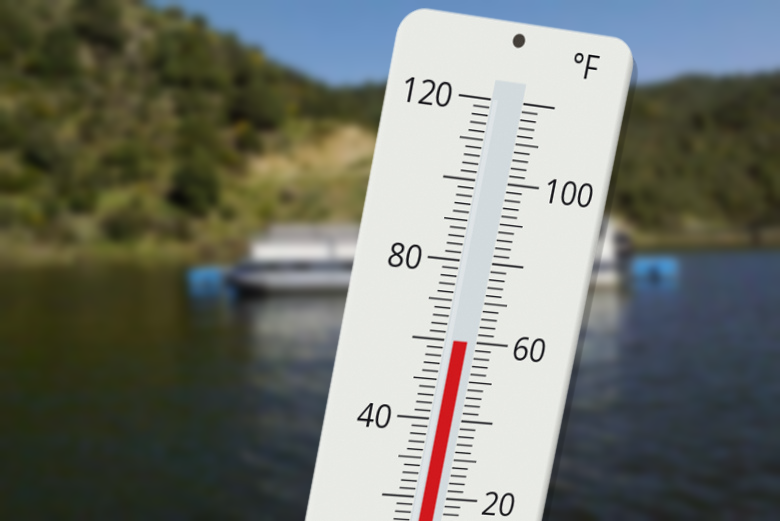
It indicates 60 °F
